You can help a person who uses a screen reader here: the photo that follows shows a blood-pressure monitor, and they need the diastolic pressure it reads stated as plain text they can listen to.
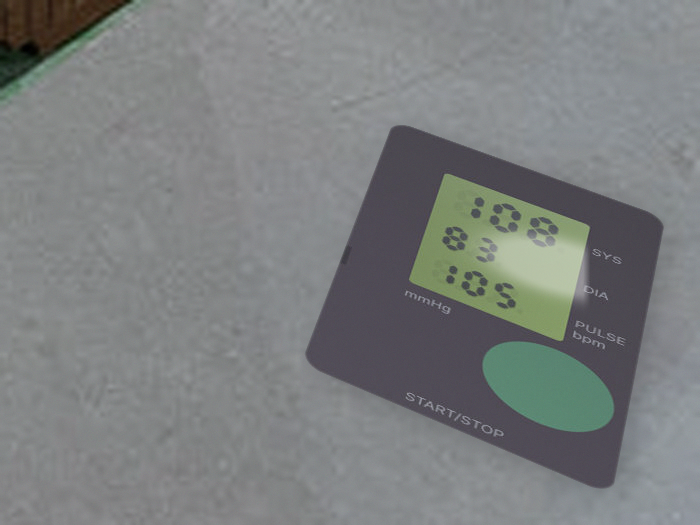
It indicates 83 mmHg
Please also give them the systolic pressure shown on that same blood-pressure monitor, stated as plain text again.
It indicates 108 mmHg
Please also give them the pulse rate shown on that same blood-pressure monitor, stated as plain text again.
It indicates 105 bpm
